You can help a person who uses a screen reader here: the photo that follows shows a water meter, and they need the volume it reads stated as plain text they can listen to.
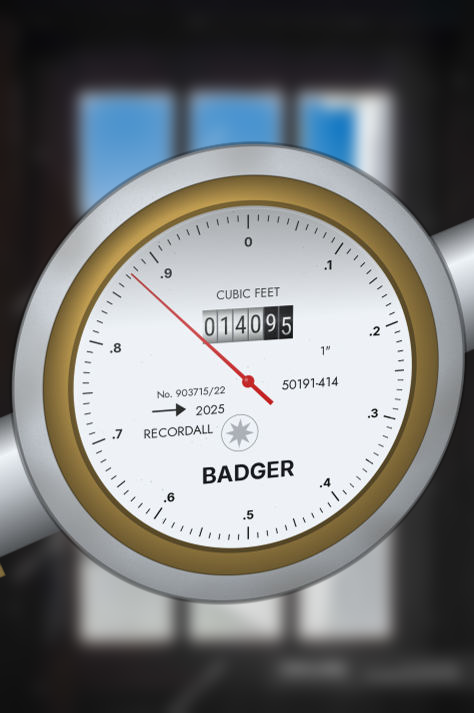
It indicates 14094.87 ft³
